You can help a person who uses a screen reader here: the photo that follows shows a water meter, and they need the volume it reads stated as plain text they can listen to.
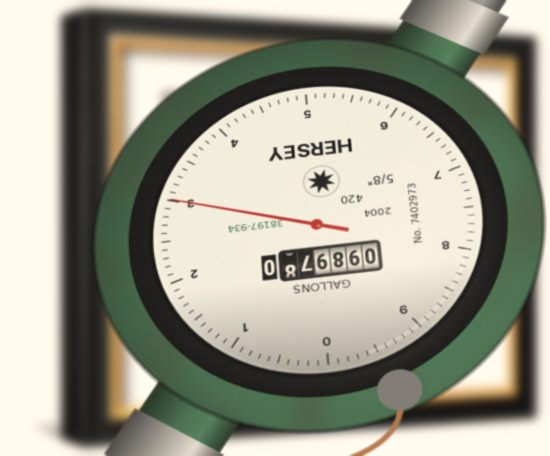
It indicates 989783.0 gal
